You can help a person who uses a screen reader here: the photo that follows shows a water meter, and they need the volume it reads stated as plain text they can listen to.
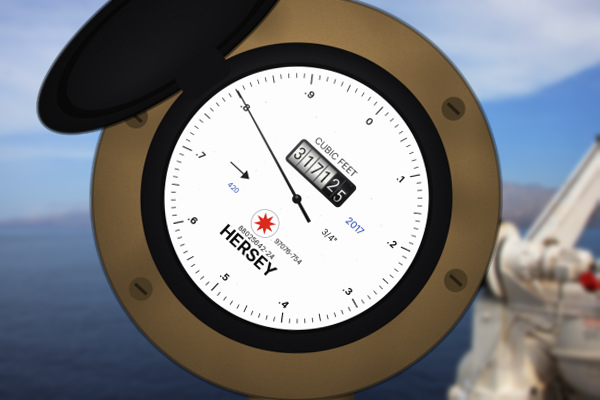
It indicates 317124.80 ft³
